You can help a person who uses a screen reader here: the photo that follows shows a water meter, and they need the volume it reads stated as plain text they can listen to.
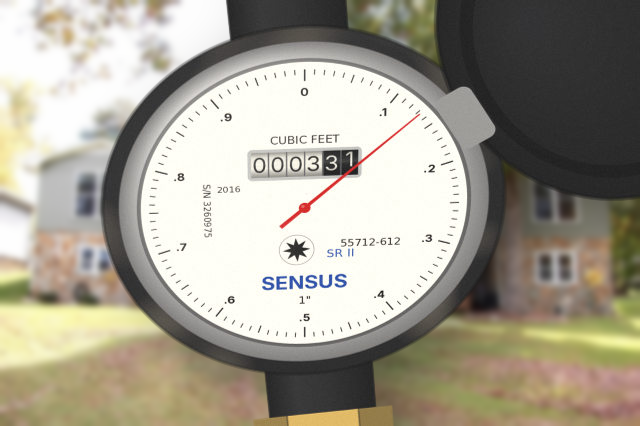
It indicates 331.13 ft³
